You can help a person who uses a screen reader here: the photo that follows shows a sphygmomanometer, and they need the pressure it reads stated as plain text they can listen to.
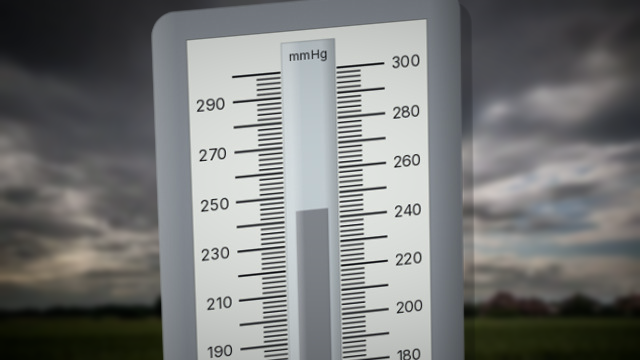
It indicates 244 mmHg
